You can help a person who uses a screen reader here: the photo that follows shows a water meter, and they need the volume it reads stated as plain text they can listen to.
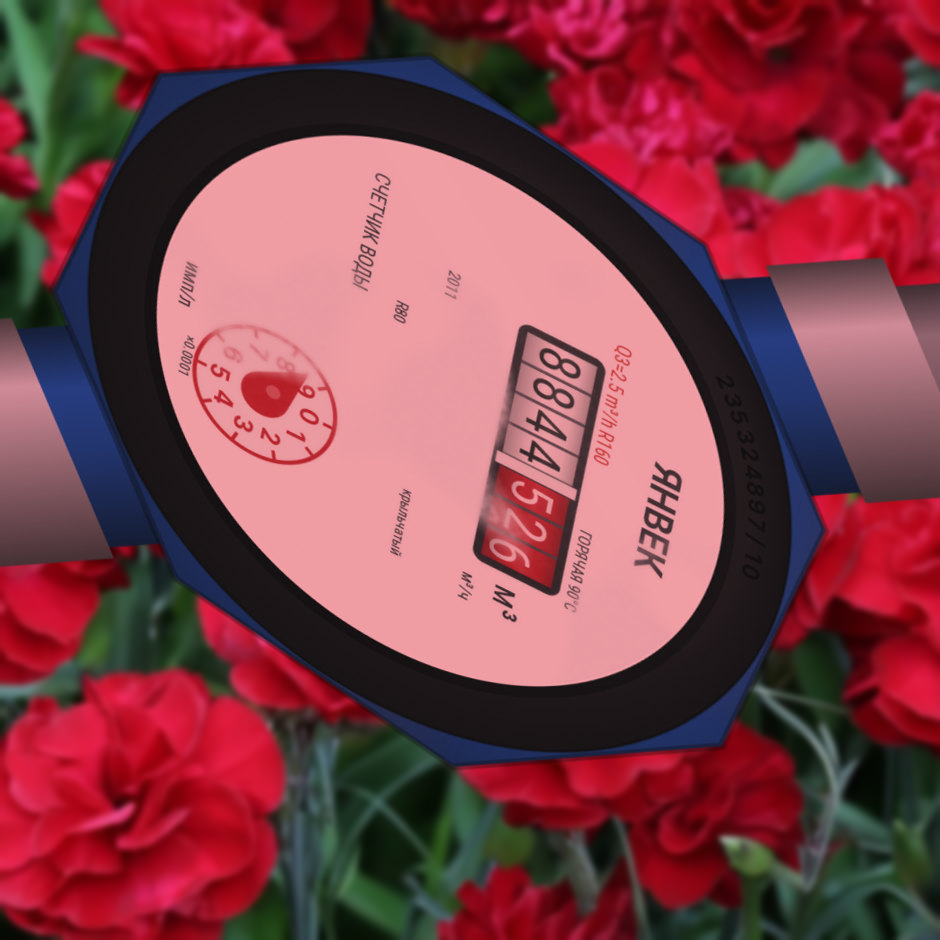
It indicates 8844.5258 m³
